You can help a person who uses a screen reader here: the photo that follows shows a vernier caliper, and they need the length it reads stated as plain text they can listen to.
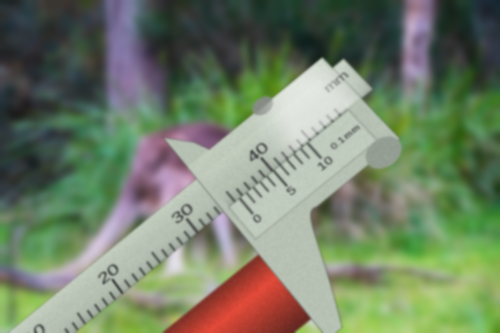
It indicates 35.6 mm
